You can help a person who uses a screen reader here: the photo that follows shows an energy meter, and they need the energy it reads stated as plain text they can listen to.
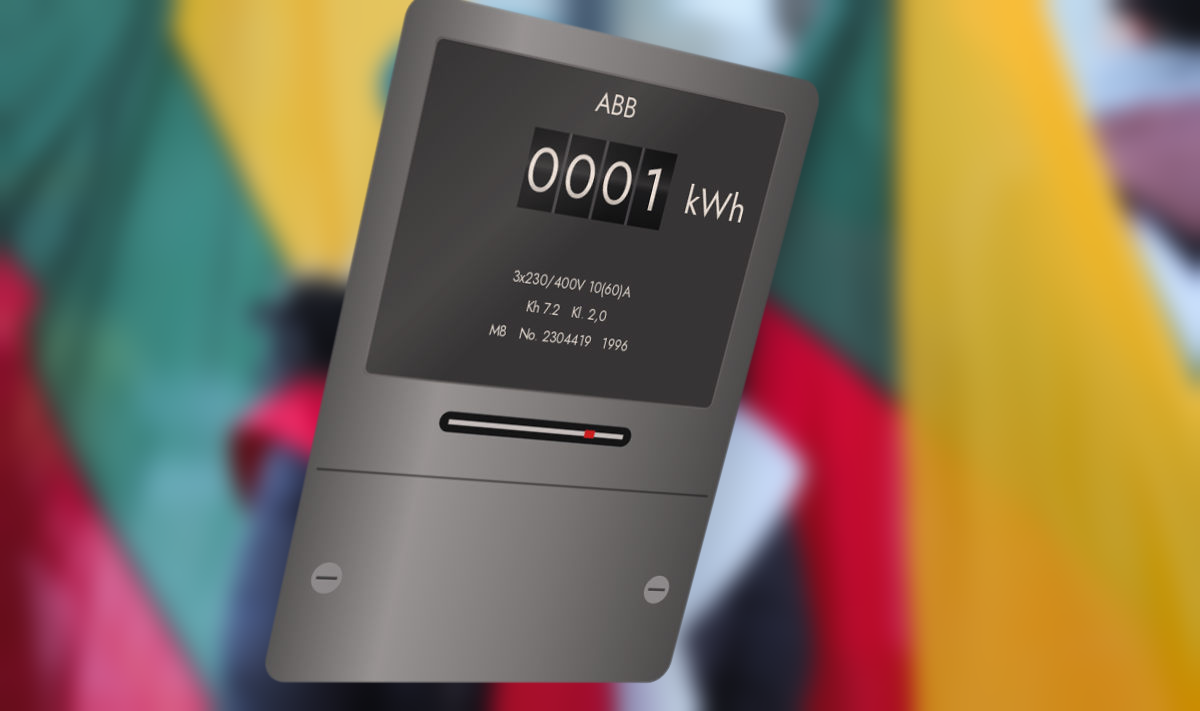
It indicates 1 kWh
